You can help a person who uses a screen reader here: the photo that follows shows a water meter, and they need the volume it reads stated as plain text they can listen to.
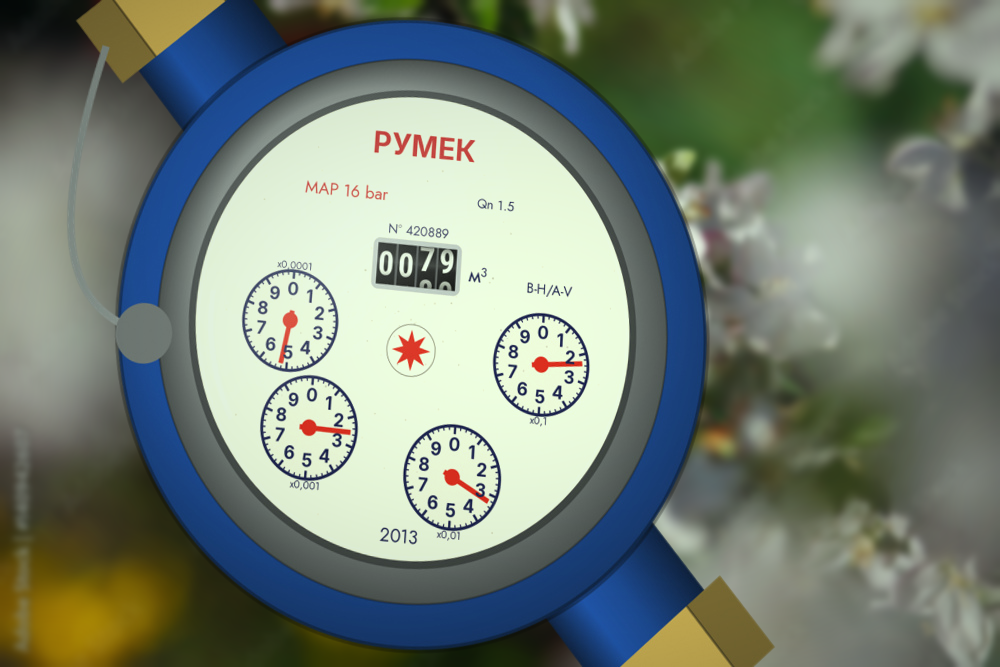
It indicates 79.2325 m³
